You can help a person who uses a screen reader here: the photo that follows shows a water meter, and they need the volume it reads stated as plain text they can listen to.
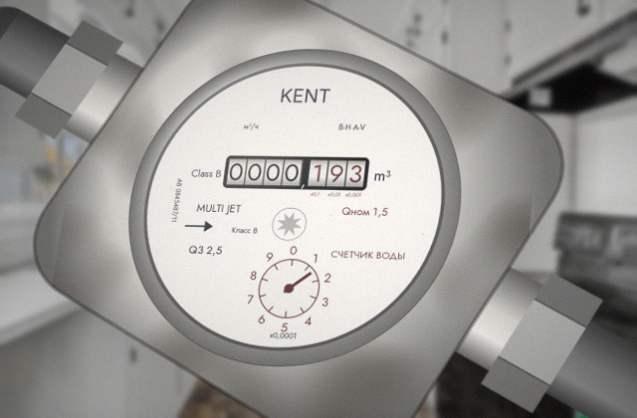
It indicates 0.1931 m³
